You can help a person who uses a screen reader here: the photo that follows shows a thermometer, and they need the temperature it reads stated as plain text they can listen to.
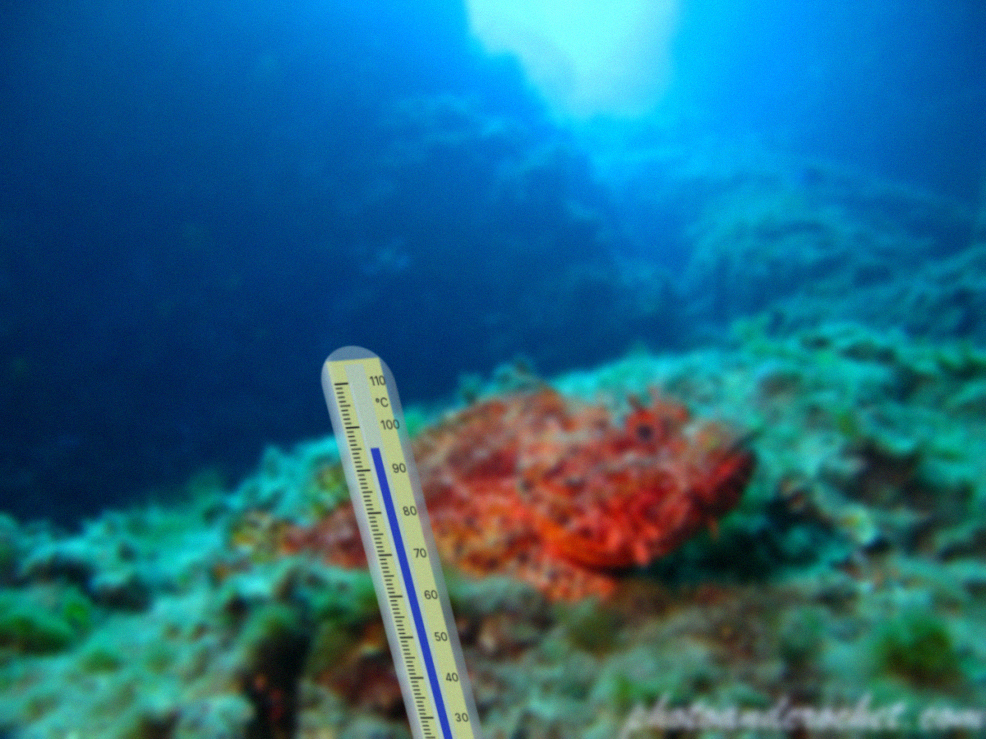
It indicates 95 °C
